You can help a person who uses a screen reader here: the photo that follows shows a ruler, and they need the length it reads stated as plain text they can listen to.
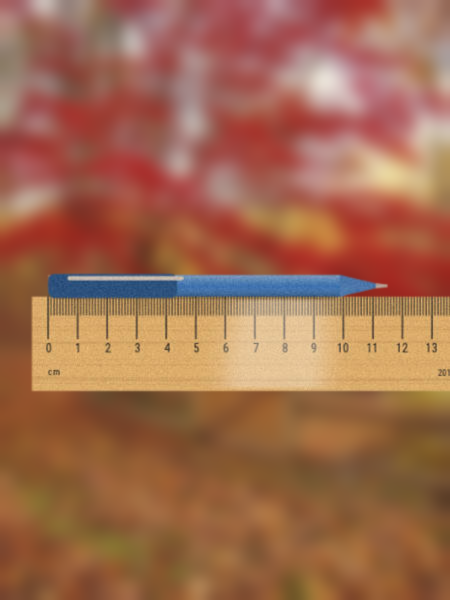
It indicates 11.5 cm
